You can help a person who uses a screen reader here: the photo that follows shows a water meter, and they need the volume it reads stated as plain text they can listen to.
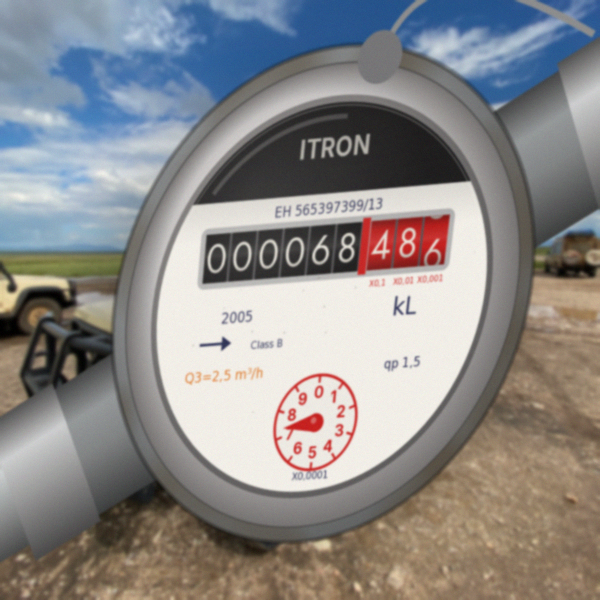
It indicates 68.4857 kL
